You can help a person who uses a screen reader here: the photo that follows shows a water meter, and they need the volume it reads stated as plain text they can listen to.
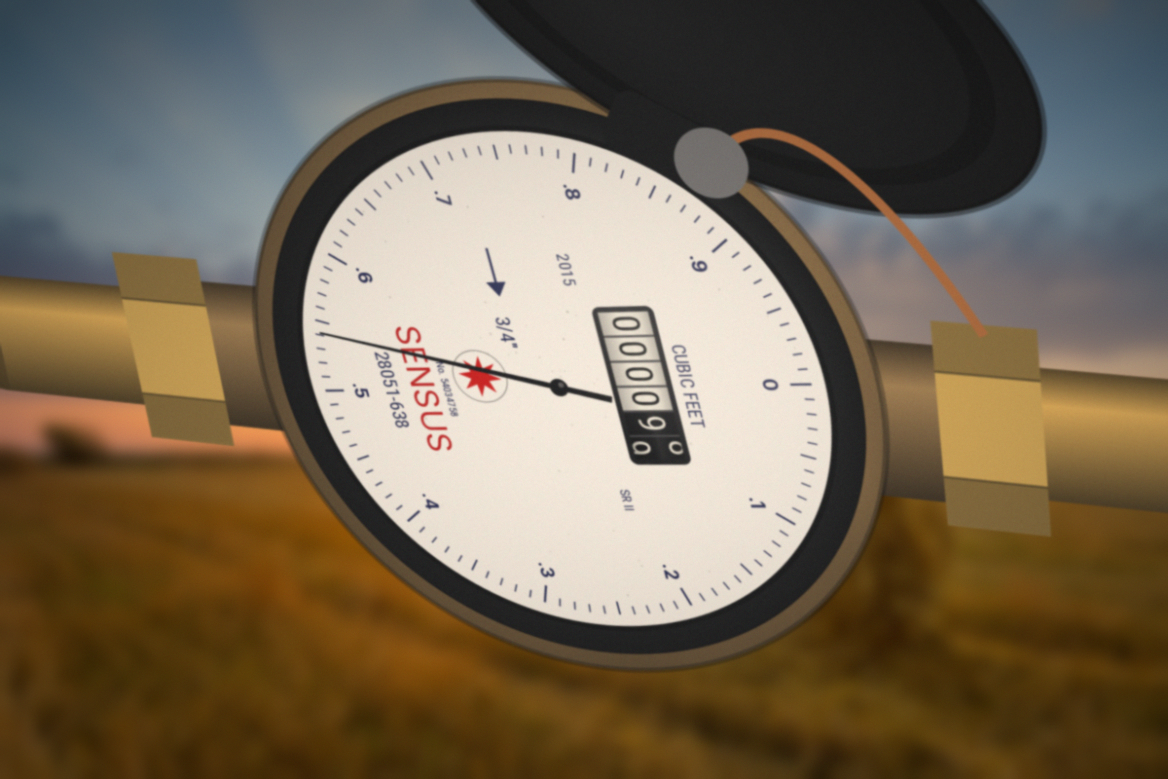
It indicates 98.54 ft³
